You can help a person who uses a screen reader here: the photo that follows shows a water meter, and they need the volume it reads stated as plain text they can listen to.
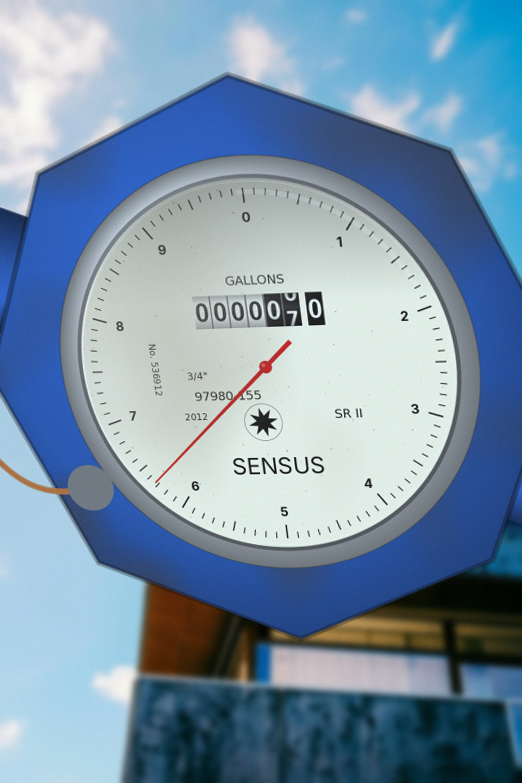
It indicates 66.3 gal
